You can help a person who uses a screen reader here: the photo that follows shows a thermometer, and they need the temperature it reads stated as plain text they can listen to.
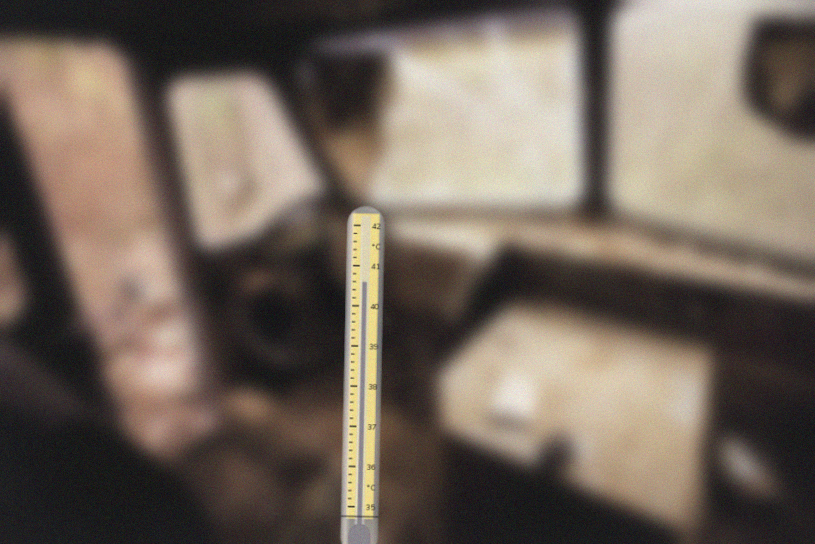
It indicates 40.6 °C
